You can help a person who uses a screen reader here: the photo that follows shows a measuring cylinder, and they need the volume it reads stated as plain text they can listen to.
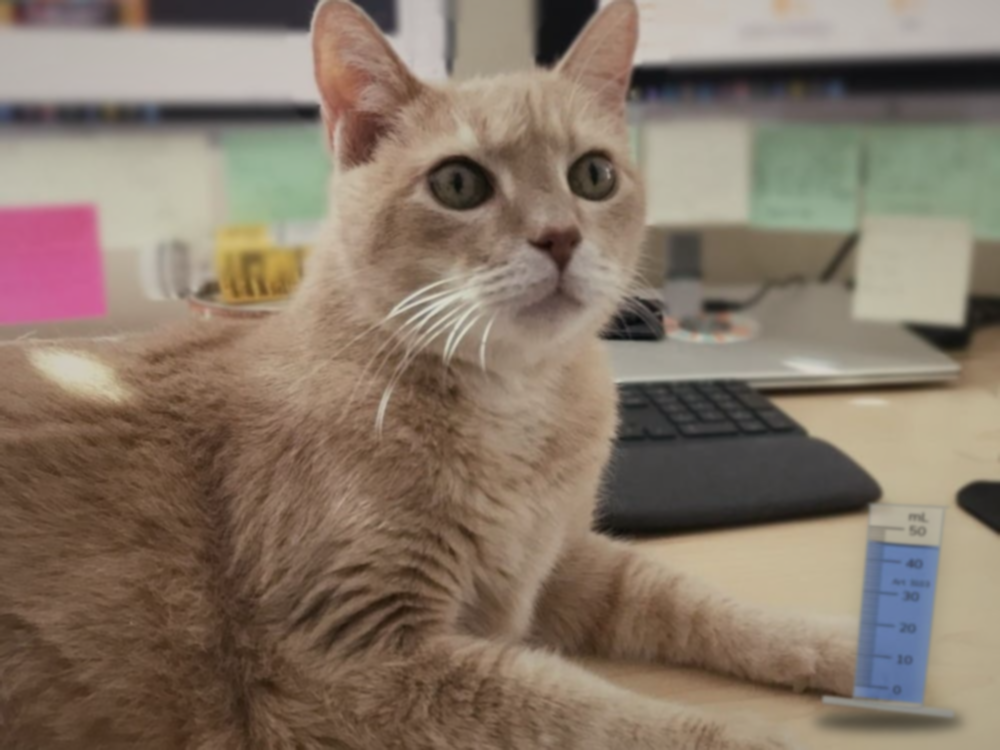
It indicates 45 mL
